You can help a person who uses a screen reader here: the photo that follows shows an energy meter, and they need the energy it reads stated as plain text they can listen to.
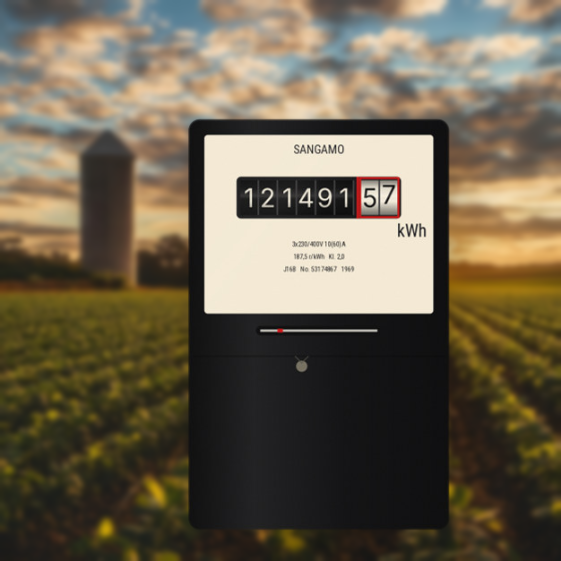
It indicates 121491.57 kWh
